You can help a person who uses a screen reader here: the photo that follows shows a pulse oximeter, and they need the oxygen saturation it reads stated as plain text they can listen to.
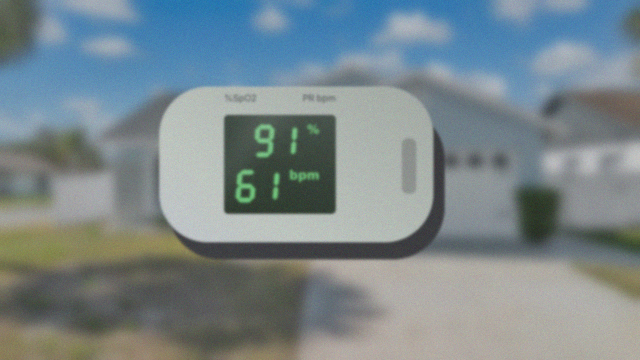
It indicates 91 %
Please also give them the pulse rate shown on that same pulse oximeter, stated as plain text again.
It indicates 61 bpm
